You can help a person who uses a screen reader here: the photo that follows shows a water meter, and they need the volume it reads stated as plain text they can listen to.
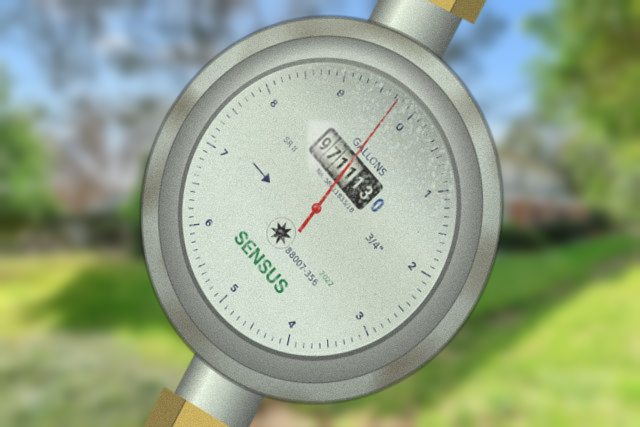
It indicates 9711129.7 gal
